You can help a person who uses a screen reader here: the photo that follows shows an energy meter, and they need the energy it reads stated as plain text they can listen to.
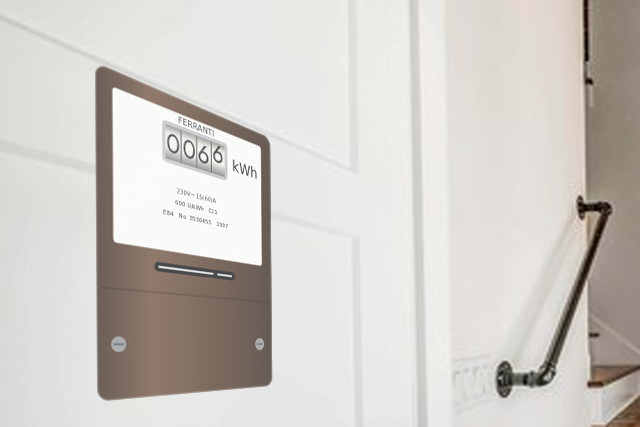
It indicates 66 kWh
